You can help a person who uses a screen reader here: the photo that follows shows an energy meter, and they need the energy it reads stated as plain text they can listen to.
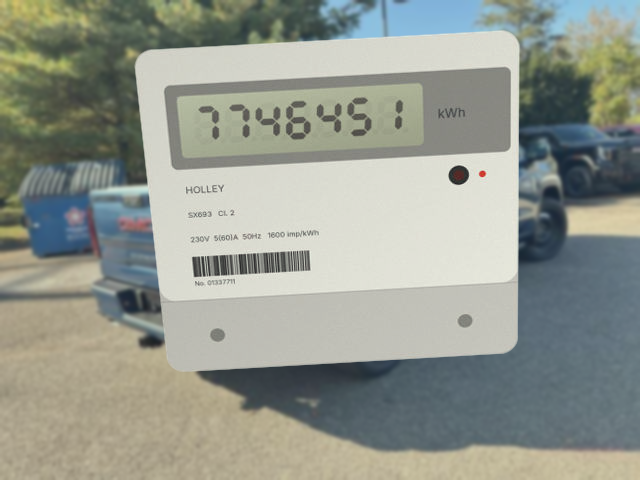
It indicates 7746451 kWh
